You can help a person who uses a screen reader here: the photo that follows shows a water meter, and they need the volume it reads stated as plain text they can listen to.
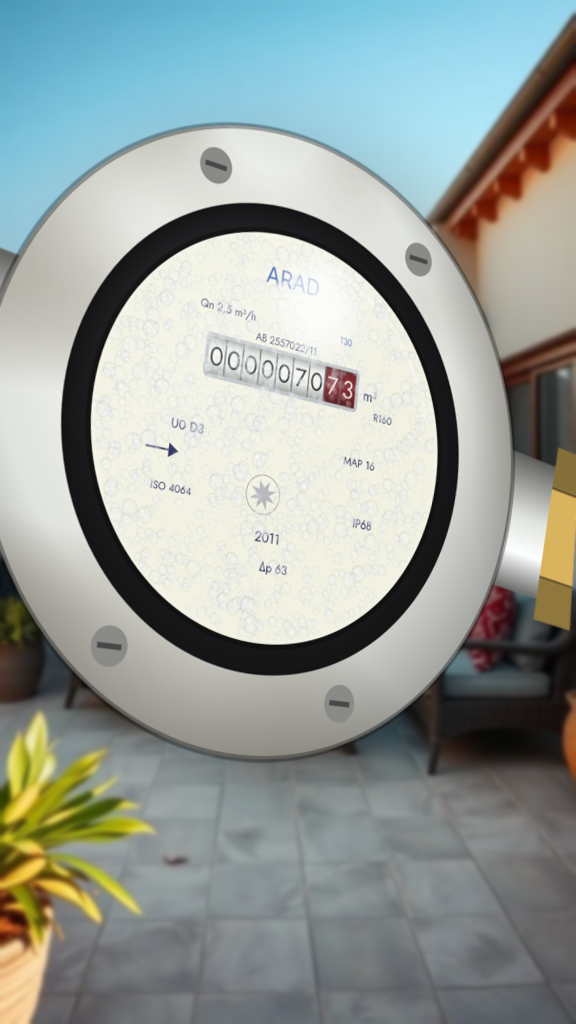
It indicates 70.73 m³
